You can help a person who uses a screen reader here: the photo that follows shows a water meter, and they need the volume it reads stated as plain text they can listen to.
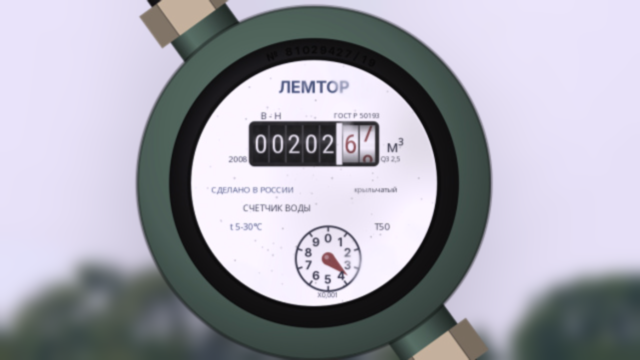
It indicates 202.673 m³
